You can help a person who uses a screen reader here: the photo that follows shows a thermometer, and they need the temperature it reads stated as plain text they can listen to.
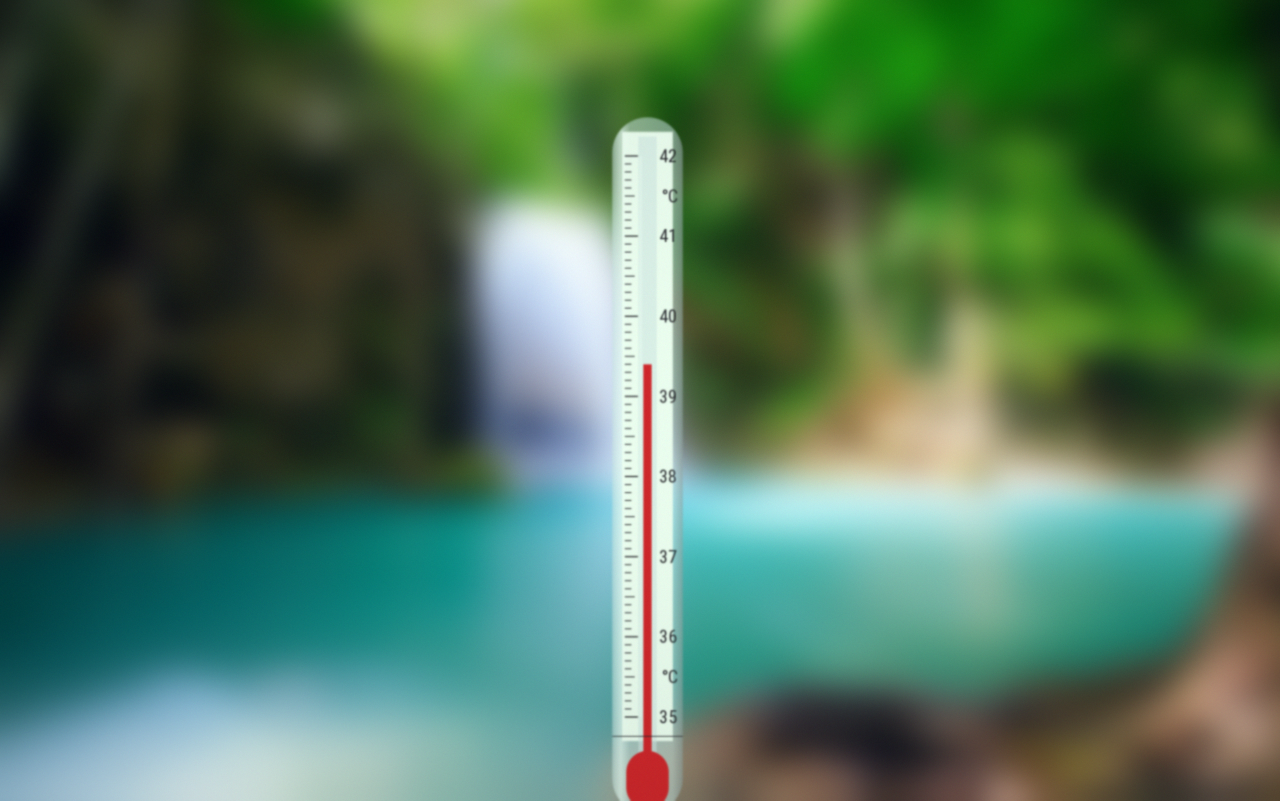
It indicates 39.4 °C
